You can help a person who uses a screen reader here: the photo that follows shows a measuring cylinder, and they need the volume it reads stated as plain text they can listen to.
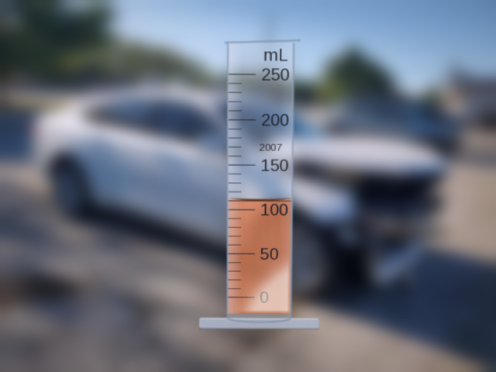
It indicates 110 mL
